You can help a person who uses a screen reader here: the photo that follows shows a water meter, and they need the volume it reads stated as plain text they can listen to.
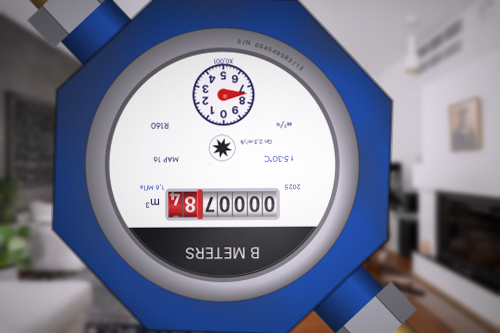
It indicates 7.837 m³
